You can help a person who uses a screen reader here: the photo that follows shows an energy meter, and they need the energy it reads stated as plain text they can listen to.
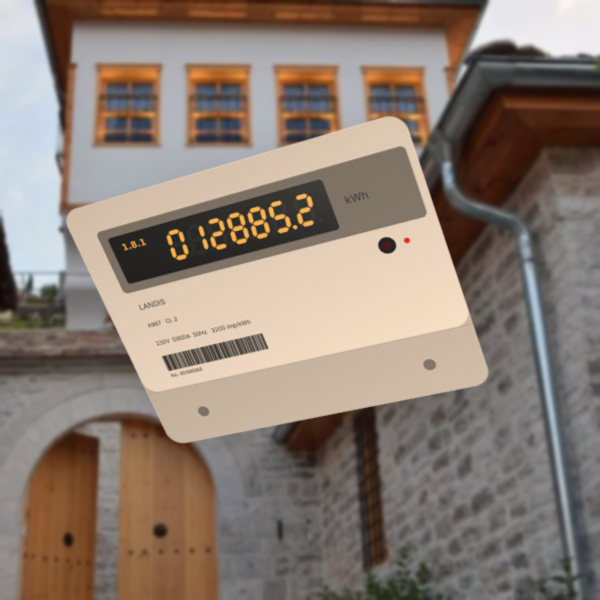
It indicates 12885.2 kWh
